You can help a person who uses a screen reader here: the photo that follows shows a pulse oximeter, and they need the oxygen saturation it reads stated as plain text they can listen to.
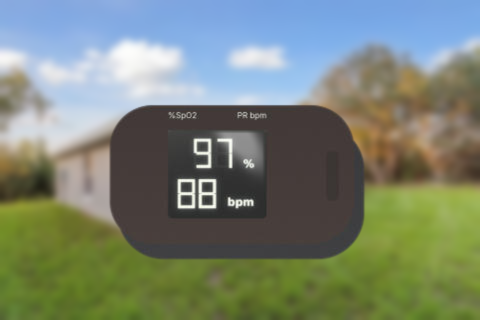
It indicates 97 %
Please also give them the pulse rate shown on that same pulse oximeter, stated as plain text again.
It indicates 88 bpm
